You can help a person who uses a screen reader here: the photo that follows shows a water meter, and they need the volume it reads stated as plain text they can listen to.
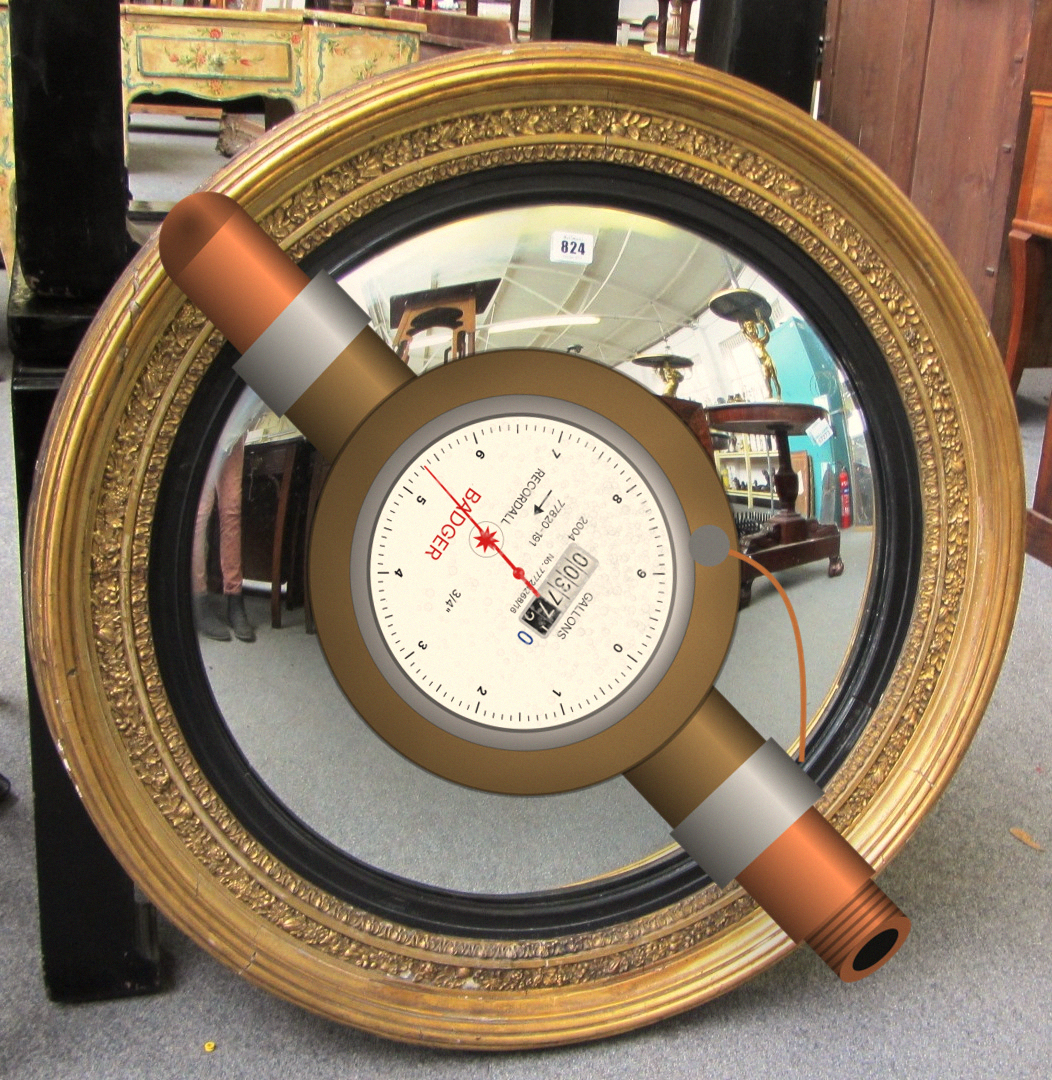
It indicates 37715.3 gal
